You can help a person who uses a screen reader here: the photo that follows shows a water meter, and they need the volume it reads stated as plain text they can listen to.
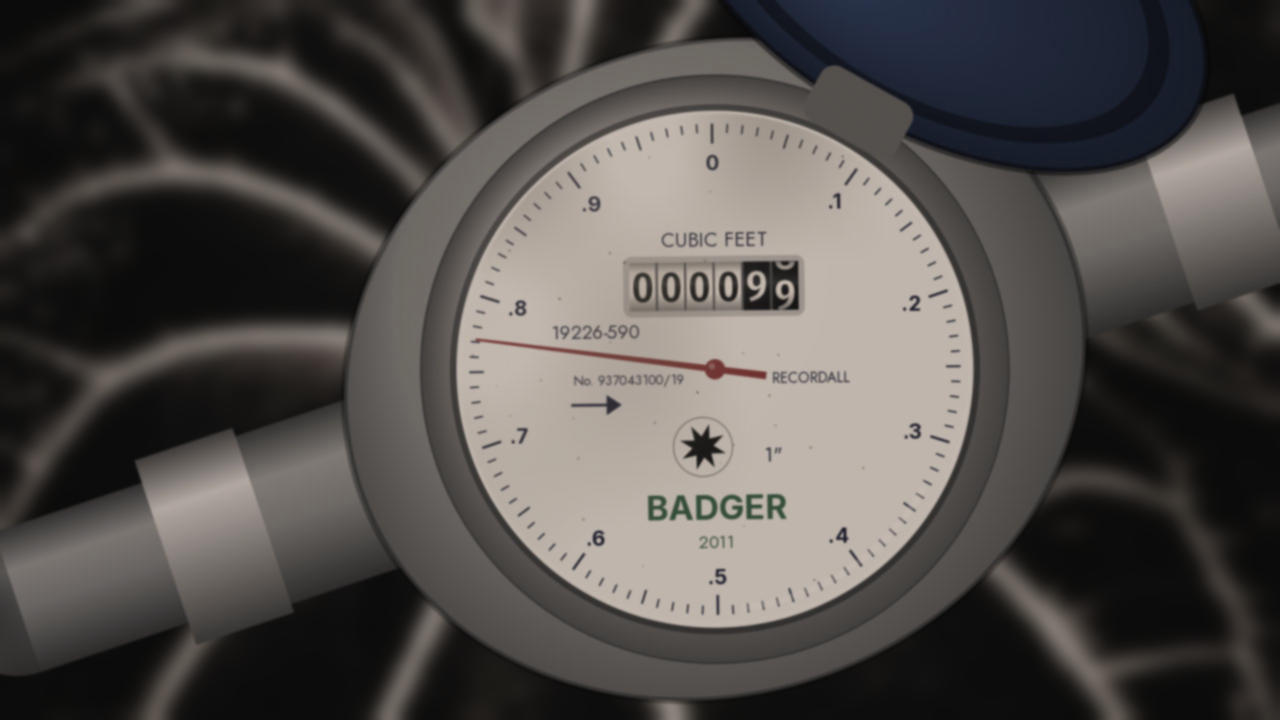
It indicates 98.77 ft³
